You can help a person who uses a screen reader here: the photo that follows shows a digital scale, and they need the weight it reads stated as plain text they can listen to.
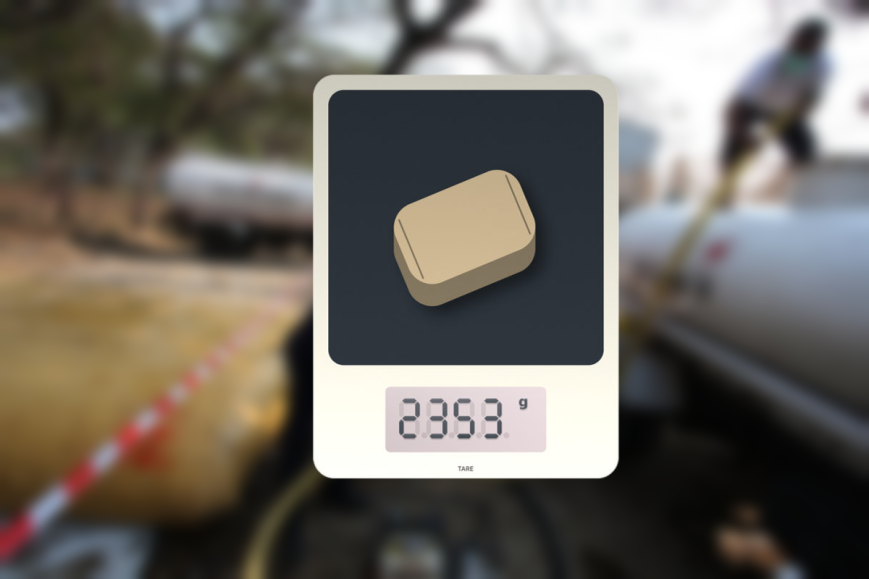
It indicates 2353 g
